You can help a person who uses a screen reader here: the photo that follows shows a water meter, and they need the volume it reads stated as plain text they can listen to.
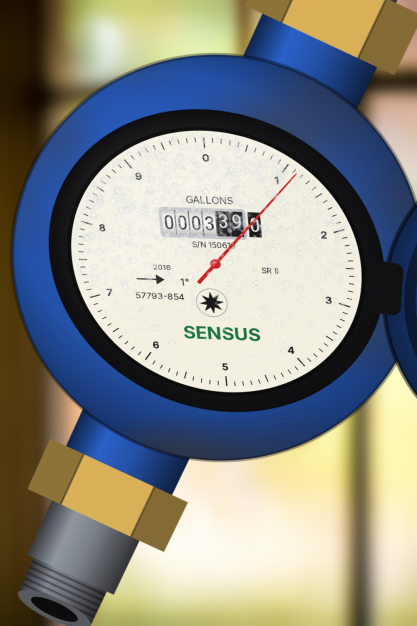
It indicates 3391.1 gal
